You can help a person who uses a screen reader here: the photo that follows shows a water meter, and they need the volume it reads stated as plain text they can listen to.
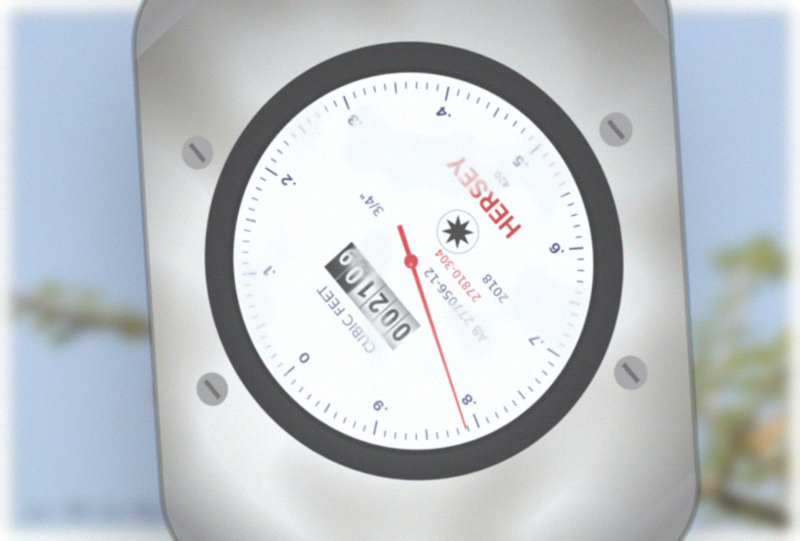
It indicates 2108.81 ft³
